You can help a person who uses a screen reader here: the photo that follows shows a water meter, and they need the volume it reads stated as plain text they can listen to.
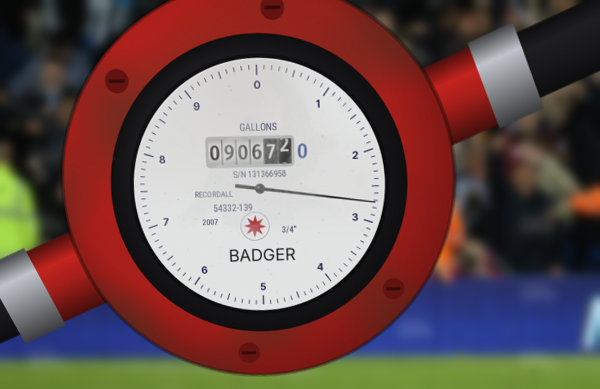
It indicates 906722.7 gal
